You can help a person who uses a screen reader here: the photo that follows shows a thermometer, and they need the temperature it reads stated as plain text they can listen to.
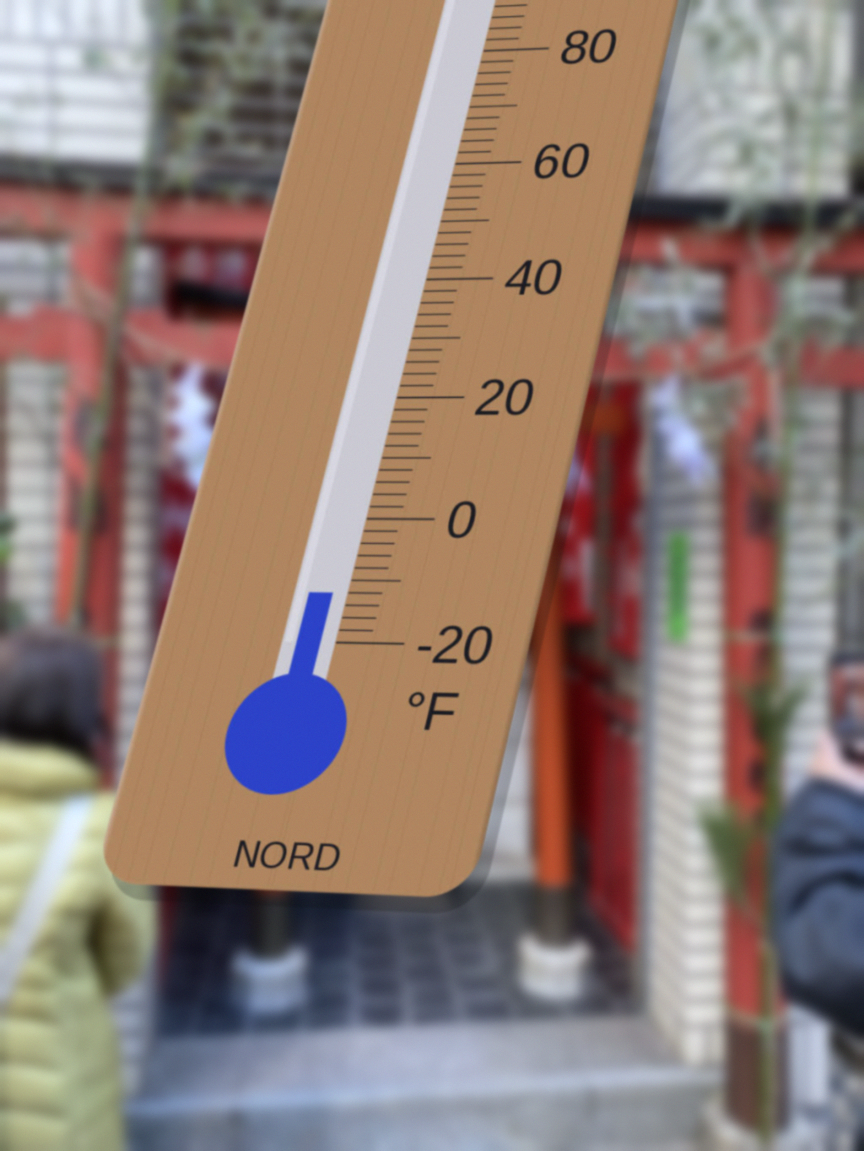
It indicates -12 °F
